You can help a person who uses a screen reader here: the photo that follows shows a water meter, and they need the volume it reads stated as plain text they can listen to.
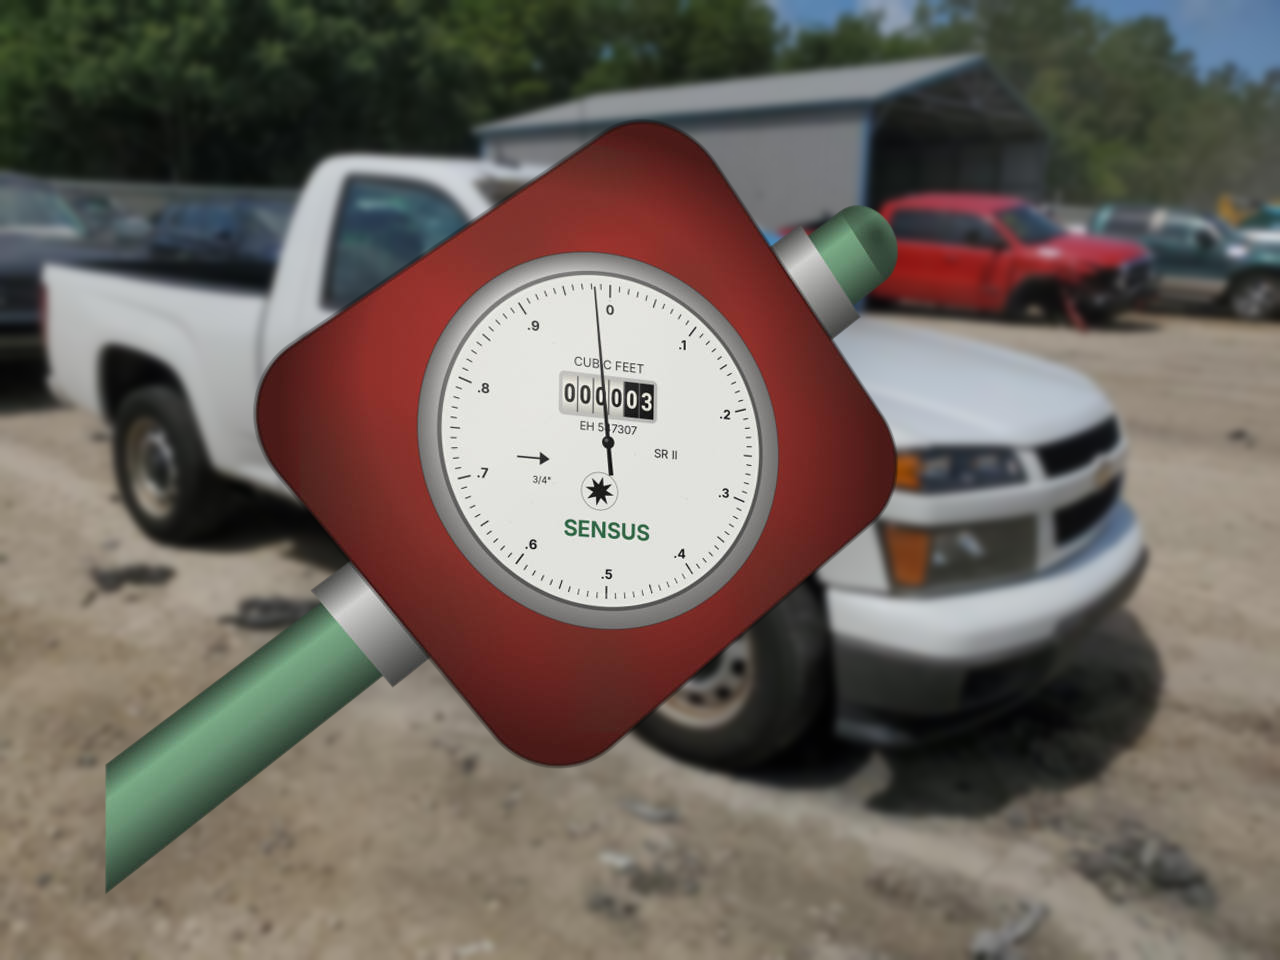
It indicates 2.98 ft³
